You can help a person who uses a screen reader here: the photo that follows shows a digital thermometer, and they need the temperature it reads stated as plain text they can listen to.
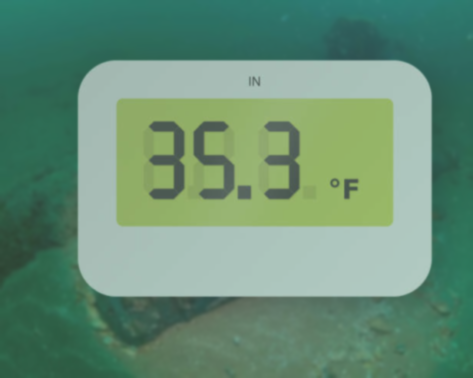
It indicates 35.3 °F
